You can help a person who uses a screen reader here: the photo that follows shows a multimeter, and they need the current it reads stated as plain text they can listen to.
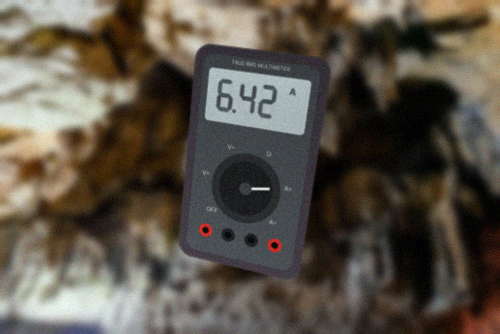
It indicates 6.42 A
